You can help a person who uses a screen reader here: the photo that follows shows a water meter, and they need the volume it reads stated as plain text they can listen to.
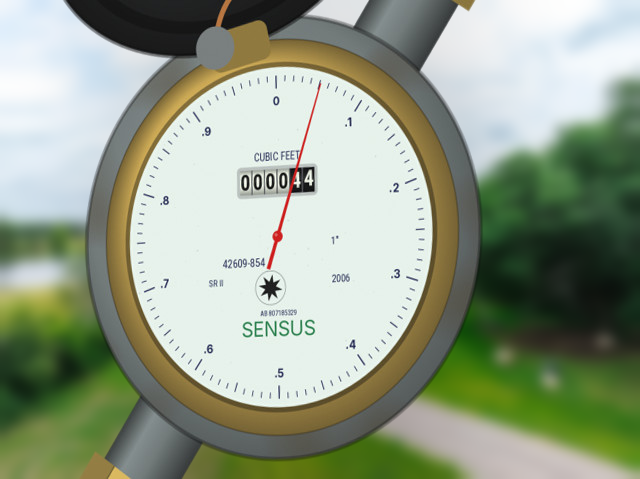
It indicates 44.05 ft³
